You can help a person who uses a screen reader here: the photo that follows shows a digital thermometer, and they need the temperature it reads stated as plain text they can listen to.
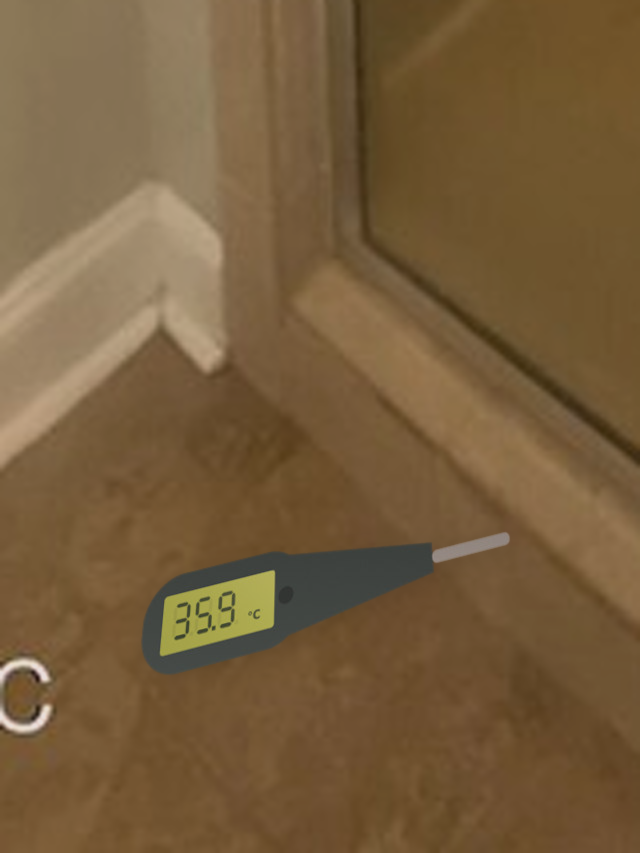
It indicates 35.9 °C
